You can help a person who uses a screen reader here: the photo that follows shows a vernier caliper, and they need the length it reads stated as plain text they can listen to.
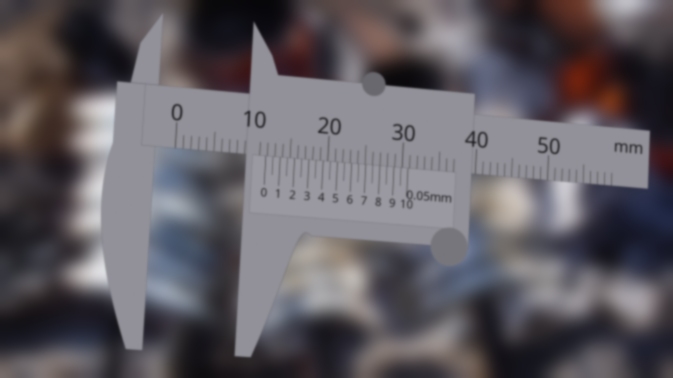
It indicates 11.8 mm
